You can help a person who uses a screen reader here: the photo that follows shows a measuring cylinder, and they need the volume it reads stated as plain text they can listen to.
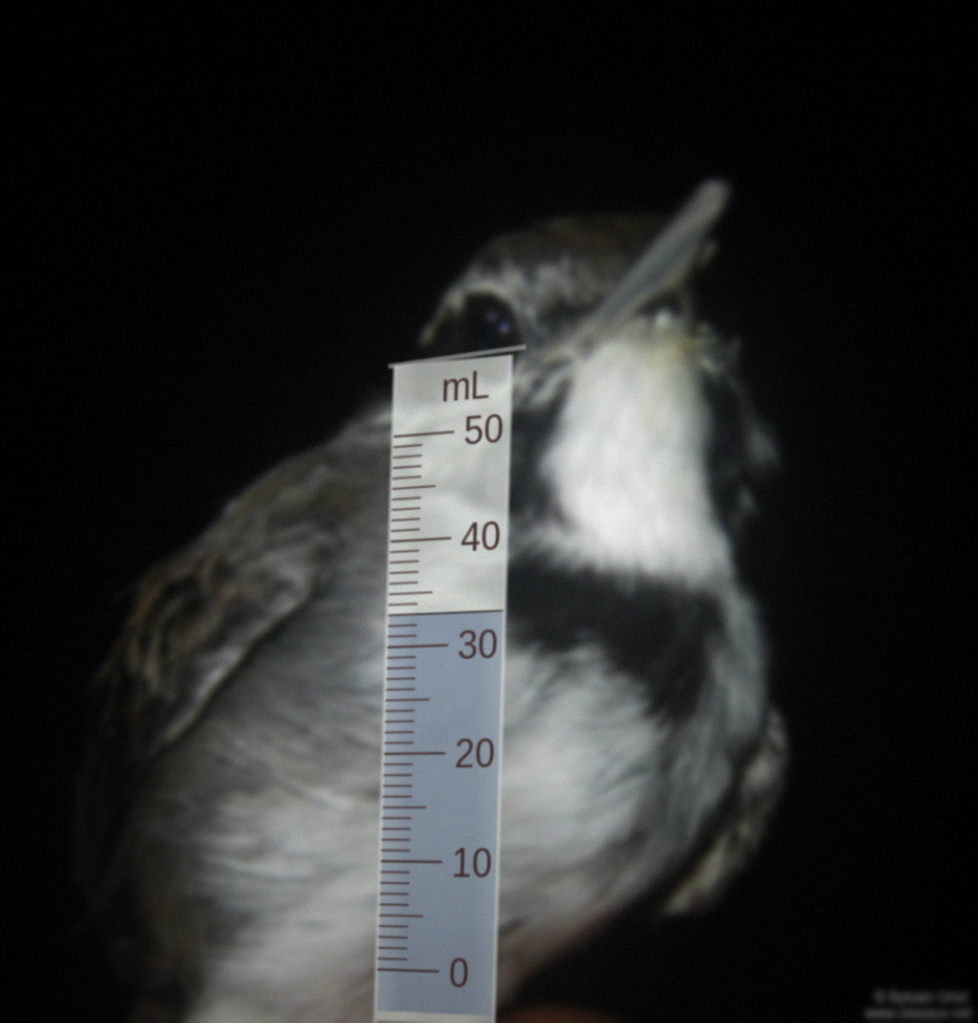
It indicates 33 mL
